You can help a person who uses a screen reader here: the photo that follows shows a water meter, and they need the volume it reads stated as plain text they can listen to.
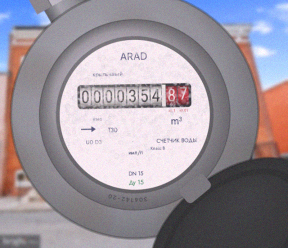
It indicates 354.87 m³
